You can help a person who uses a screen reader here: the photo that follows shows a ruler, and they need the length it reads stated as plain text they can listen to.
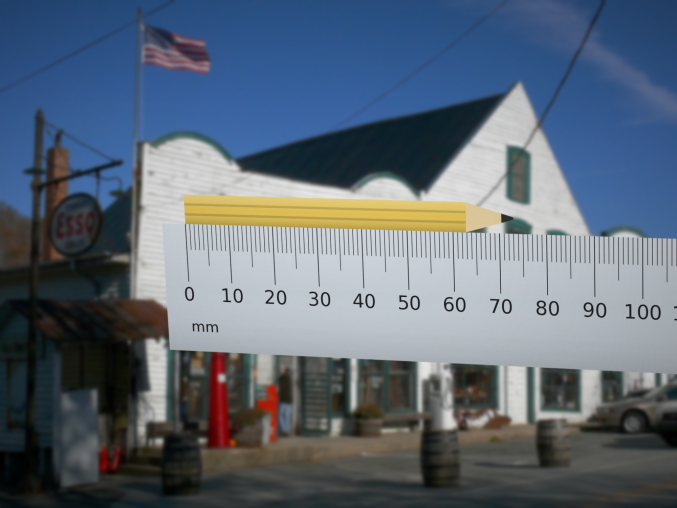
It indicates 73 mm
